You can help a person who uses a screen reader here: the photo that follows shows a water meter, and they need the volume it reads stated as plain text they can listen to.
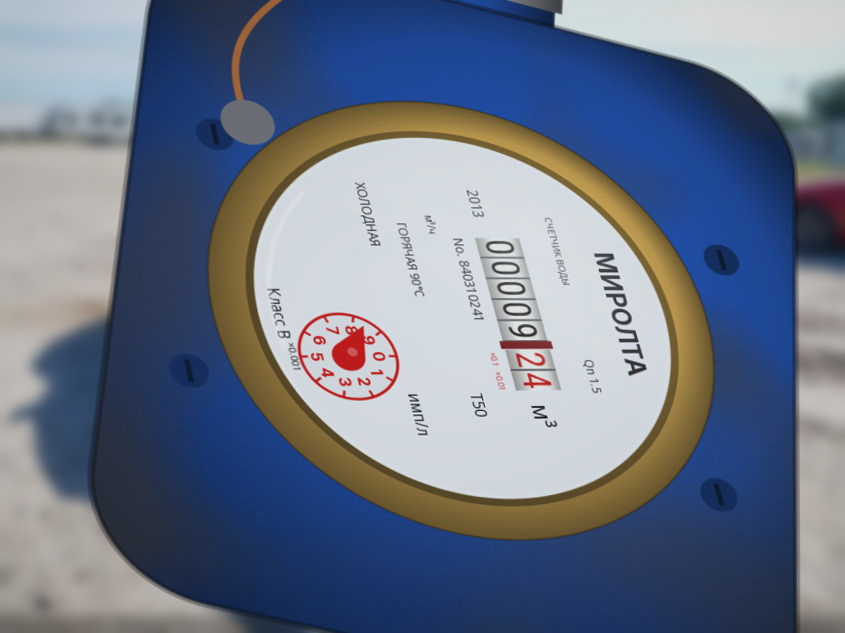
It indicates 9.248 m³
